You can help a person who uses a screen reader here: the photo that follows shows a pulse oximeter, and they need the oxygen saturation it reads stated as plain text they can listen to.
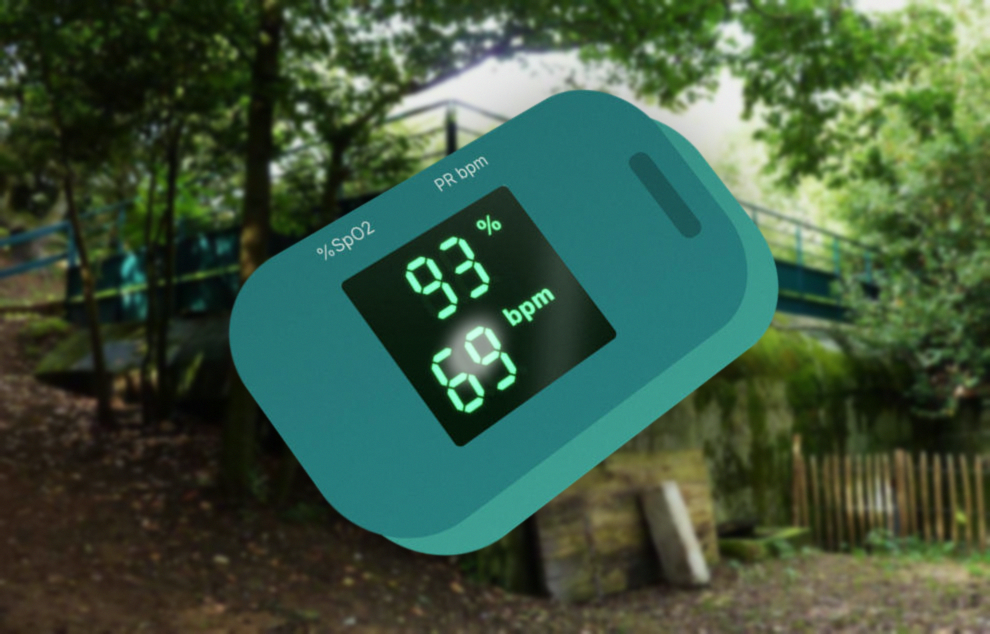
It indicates 93 %
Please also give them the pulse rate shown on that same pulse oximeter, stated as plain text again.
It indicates 69 bpm
